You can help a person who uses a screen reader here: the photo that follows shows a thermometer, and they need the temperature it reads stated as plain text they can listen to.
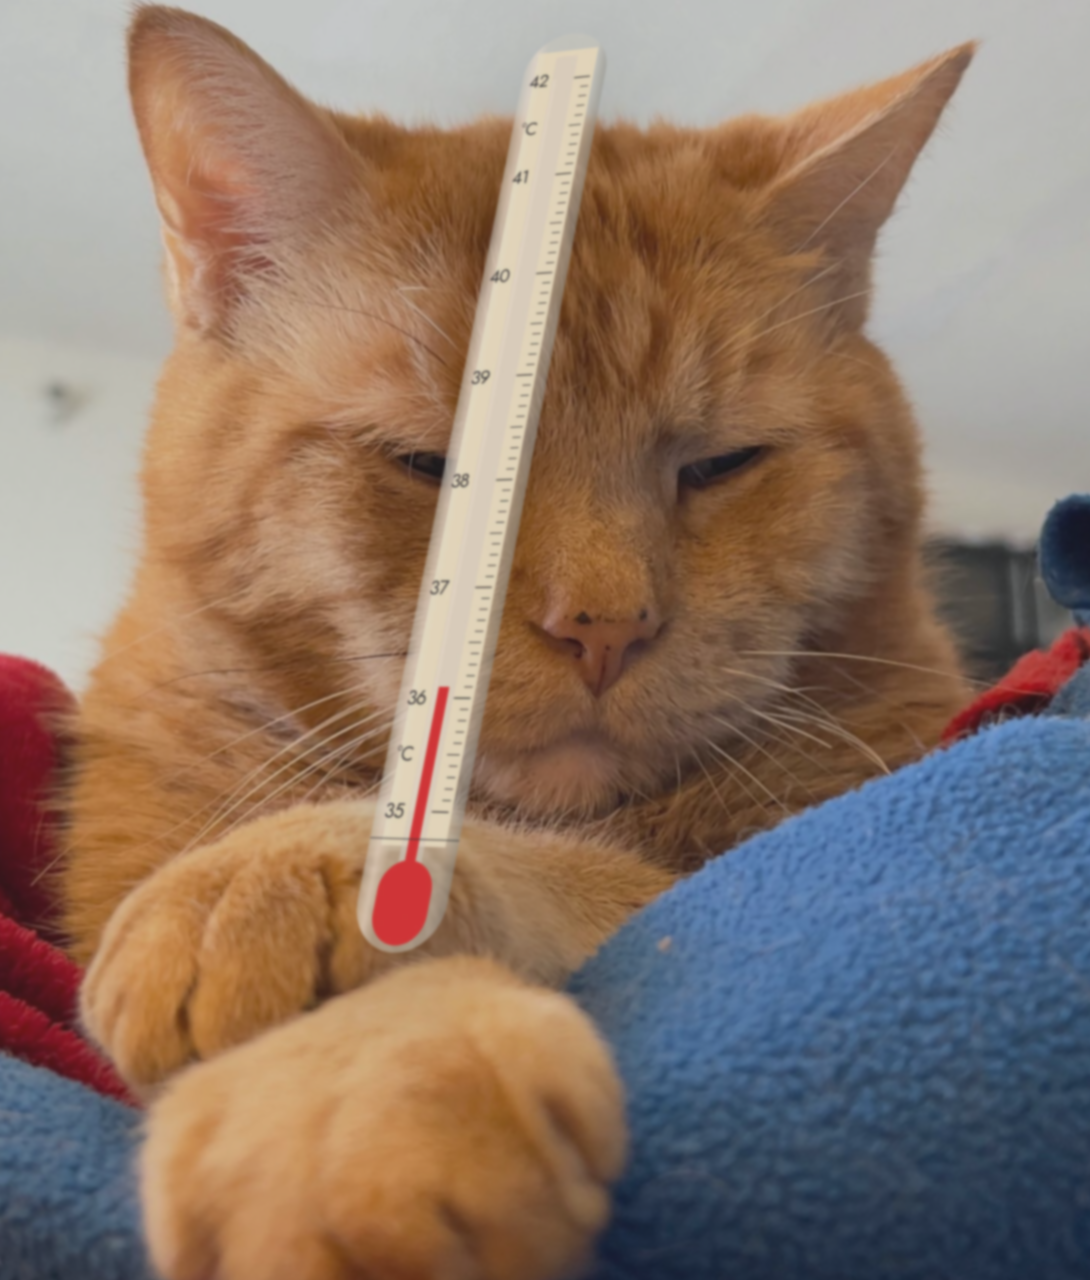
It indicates 36.1 °C
